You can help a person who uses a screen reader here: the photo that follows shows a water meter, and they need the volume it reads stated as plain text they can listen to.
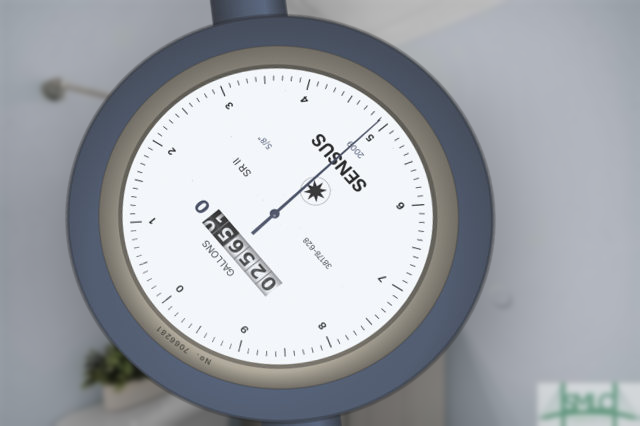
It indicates 256504.9 gal
